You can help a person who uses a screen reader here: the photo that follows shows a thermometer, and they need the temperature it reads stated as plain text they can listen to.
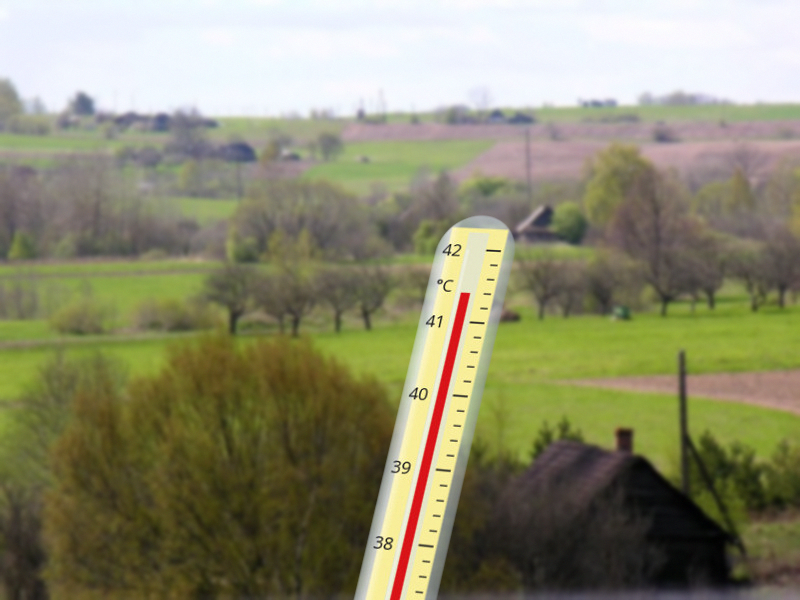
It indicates 41.4 °C
